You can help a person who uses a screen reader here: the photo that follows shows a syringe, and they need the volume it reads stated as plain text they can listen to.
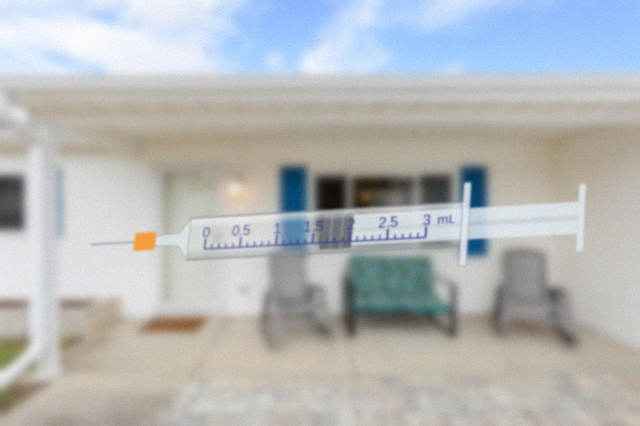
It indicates 1.6 mL
